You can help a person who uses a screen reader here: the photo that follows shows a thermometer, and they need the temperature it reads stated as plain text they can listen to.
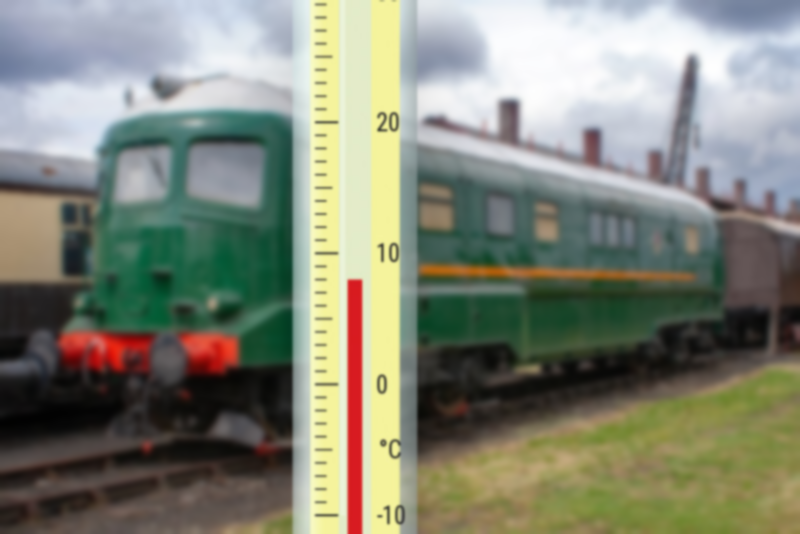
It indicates 8 °C
